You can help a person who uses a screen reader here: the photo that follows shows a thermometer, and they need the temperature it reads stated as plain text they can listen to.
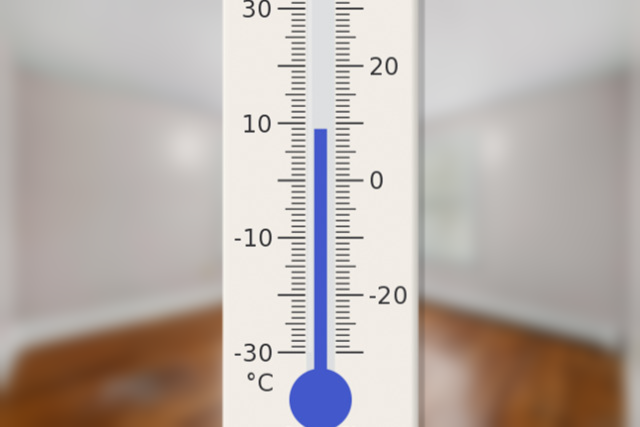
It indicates 9 °C
